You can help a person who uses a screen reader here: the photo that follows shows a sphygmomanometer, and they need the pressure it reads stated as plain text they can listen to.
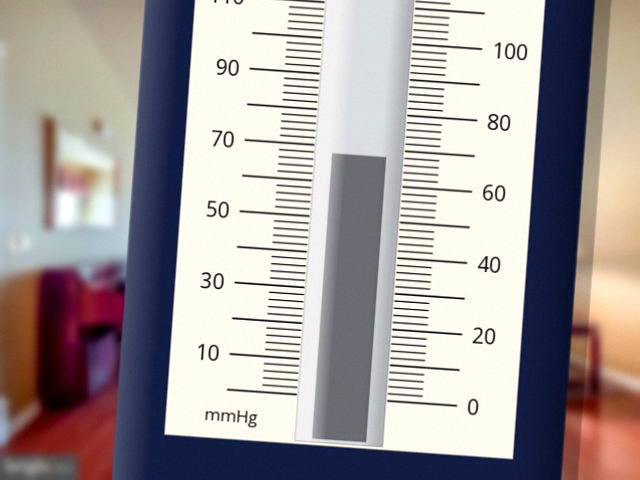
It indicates 68 mmHg
